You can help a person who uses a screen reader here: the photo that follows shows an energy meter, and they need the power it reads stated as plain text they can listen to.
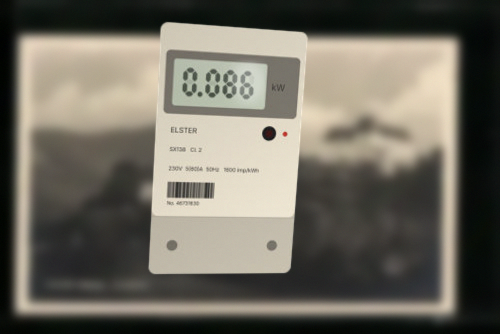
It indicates 0.086 kW
